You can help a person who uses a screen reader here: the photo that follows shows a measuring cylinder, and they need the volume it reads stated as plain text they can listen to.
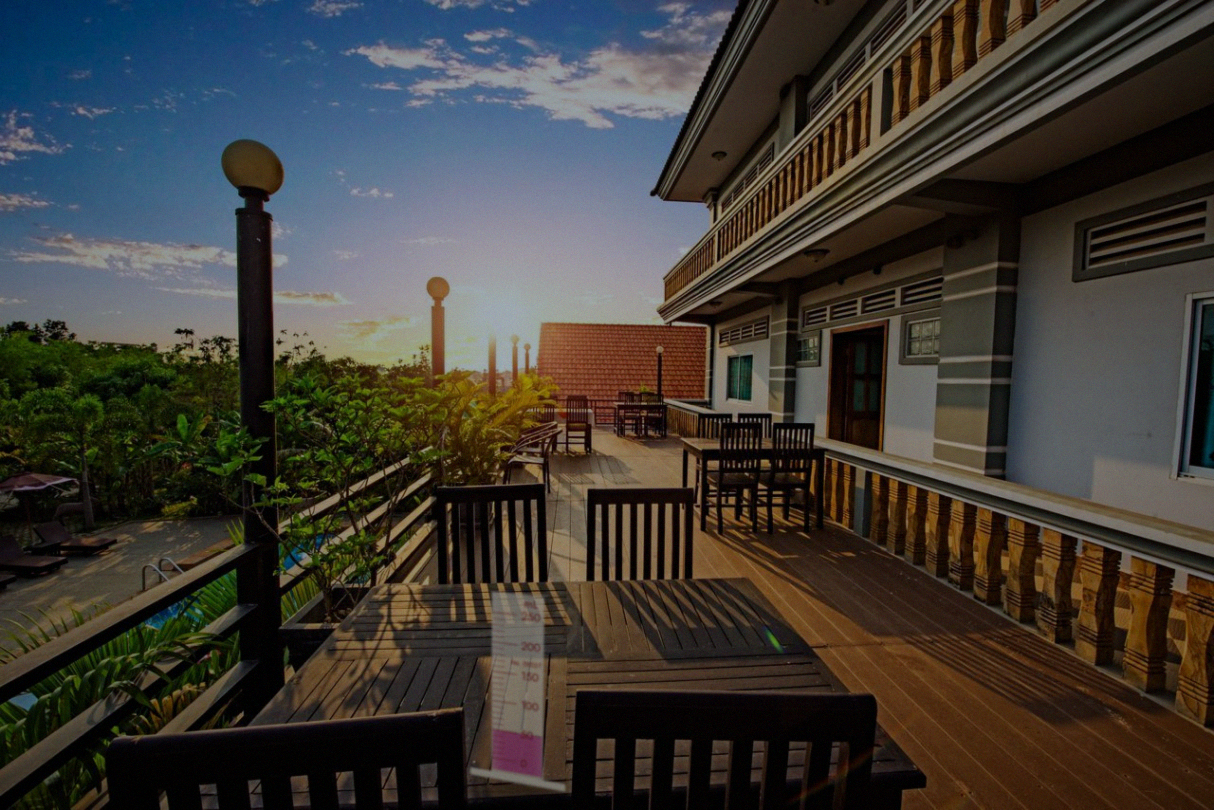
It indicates 50 mL
